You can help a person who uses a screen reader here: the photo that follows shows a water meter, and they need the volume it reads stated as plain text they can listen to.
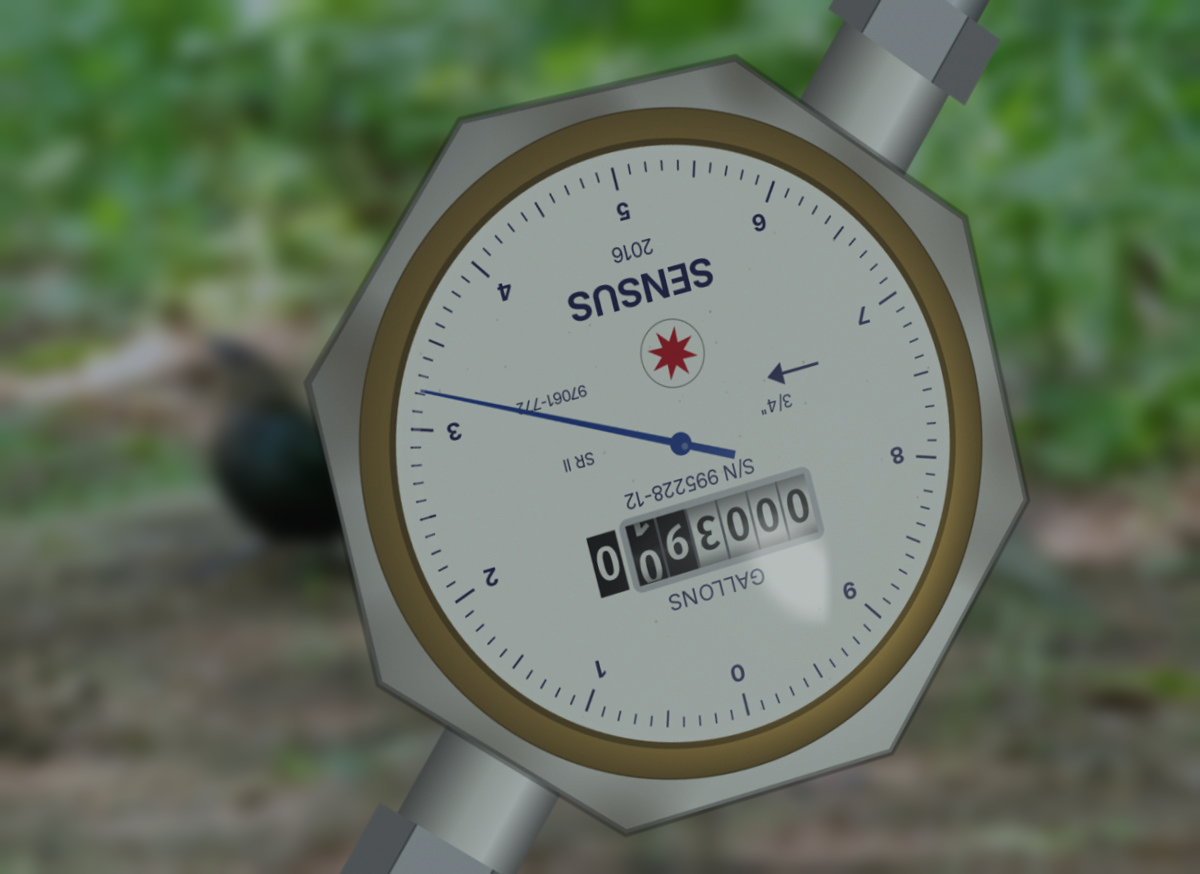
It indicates 3903.2 gal
